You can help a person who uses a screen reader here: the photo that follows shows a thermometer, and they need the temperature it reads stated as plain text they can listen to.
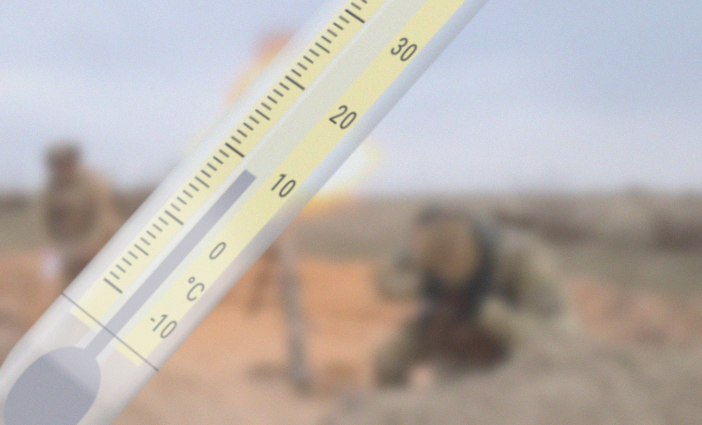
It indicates 9 °C
